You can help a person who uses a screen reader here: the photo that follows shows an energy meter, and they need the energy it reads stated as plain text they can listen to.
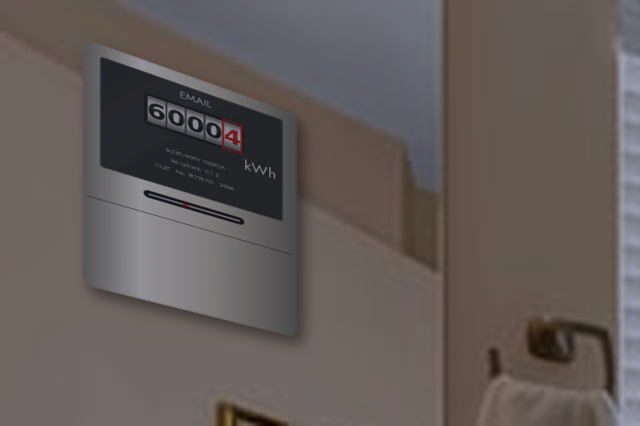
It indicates 6000.4 kWh
